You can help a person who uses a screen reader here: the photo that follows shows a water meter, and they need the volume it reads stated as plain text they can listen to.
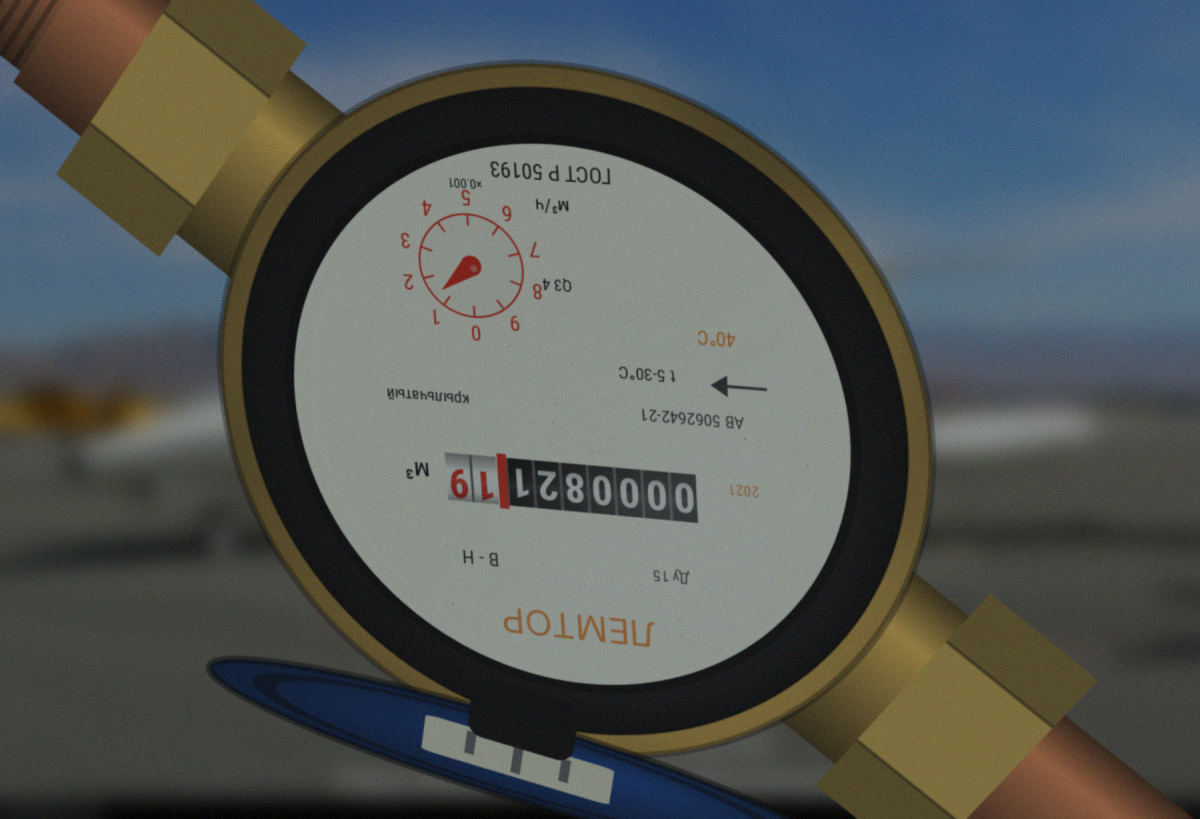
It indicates 821.191 m³
